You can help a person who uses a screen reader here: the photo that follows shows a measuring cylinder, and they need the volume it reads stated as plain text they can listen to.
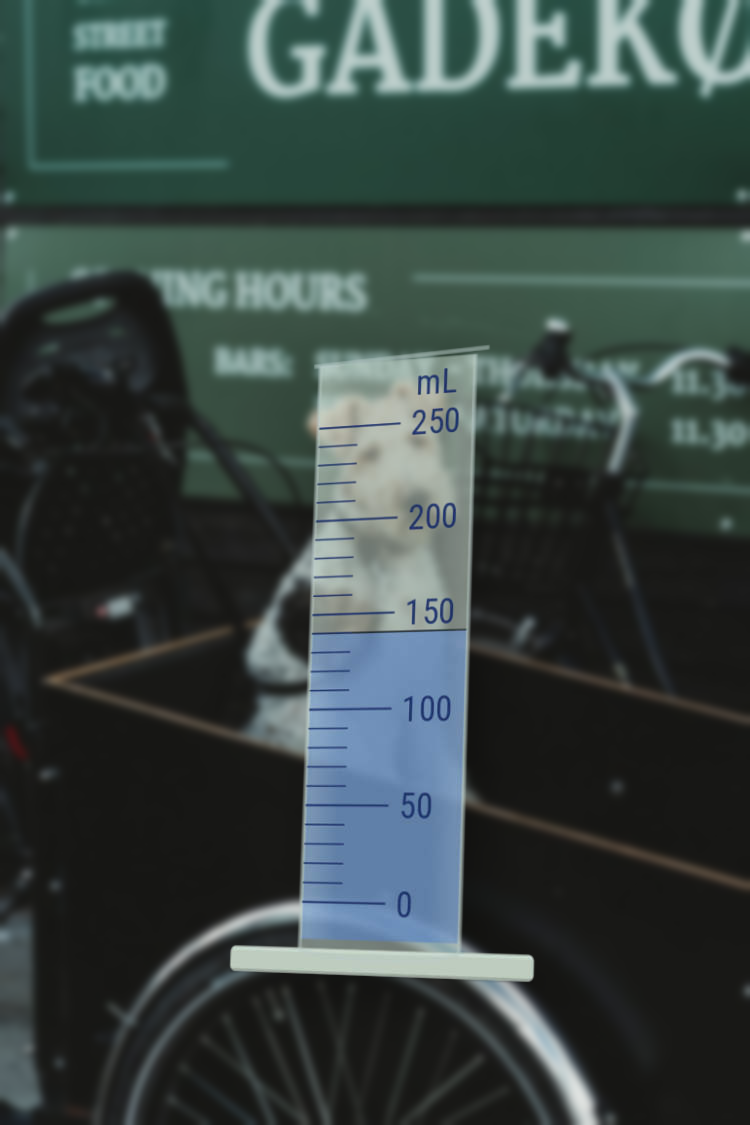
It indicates 140 mL
